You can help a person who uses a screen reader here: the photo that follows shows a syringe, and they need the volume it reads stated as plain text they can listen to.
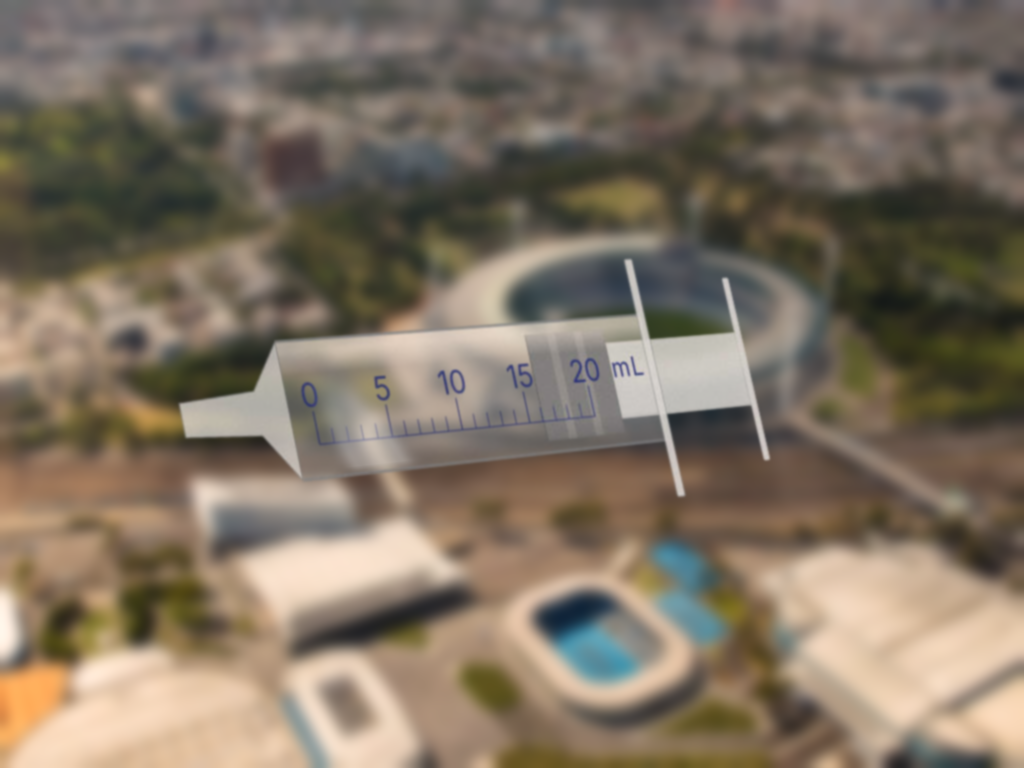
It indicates 16 mL
